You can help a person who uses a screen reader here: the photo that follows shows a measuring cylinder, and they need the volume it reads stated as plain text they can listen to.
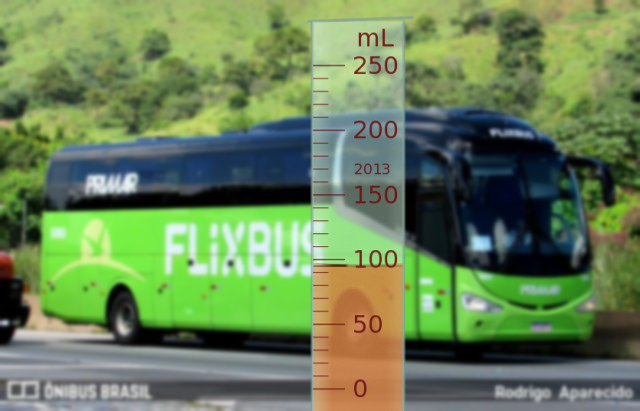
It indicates 95 mL
